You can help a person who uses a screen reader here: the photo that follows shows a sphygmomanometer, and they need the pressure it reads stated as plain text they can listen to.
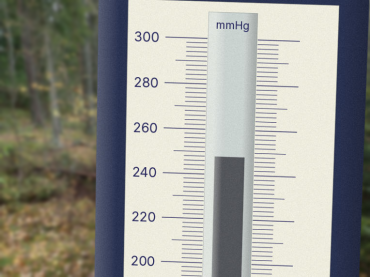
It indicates 248 mmHg
